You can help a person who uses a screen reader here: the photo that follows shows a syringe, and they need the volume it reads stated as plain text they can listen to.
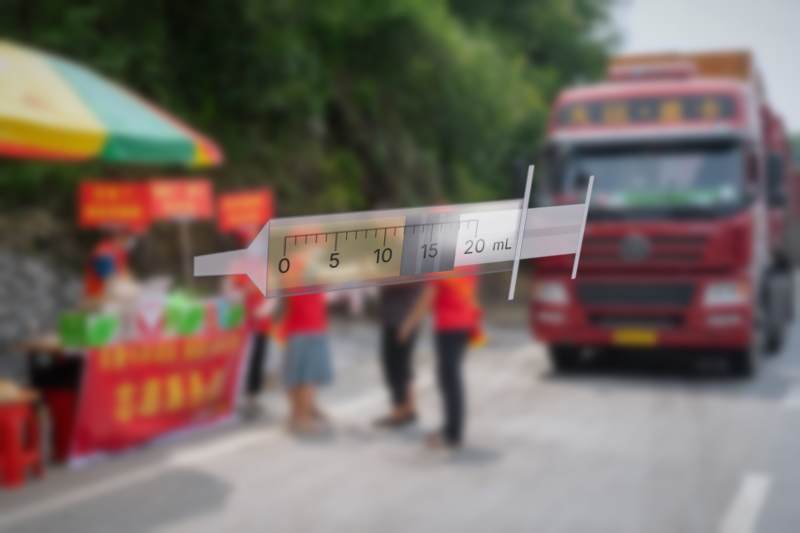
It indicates 12 mL
